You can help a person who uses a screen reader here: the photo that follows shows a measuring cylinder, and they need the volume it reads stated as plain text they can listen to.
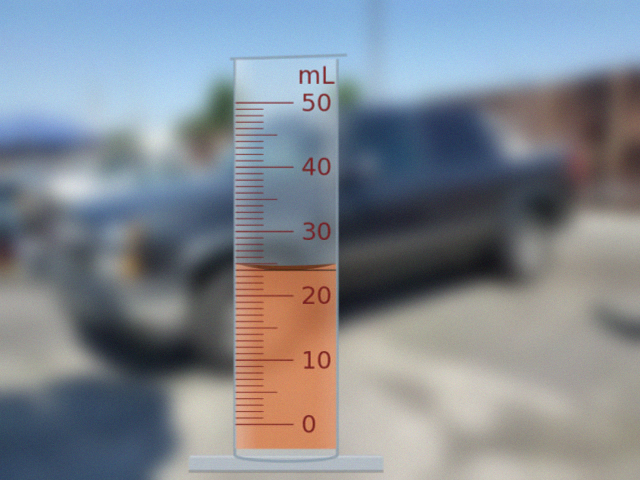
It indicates 24 mL
